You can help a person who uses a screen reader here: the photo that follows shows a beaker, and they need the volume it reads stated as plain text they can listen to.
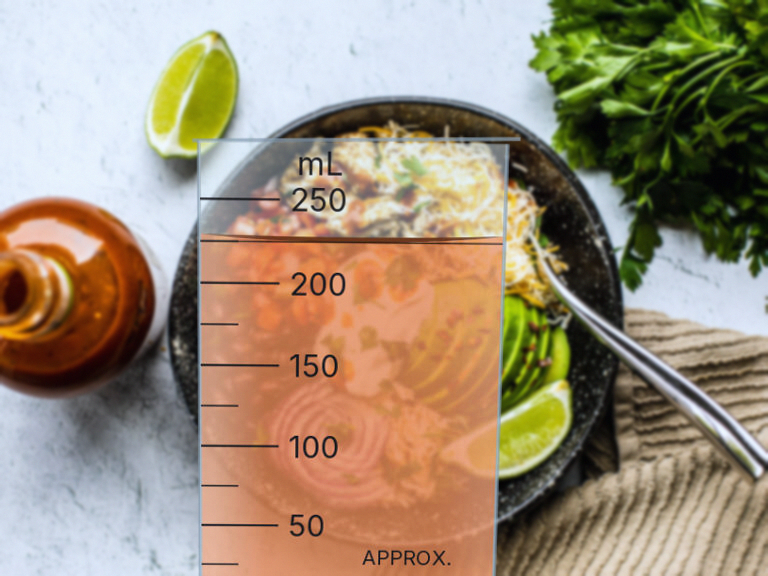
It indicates 225 mL
